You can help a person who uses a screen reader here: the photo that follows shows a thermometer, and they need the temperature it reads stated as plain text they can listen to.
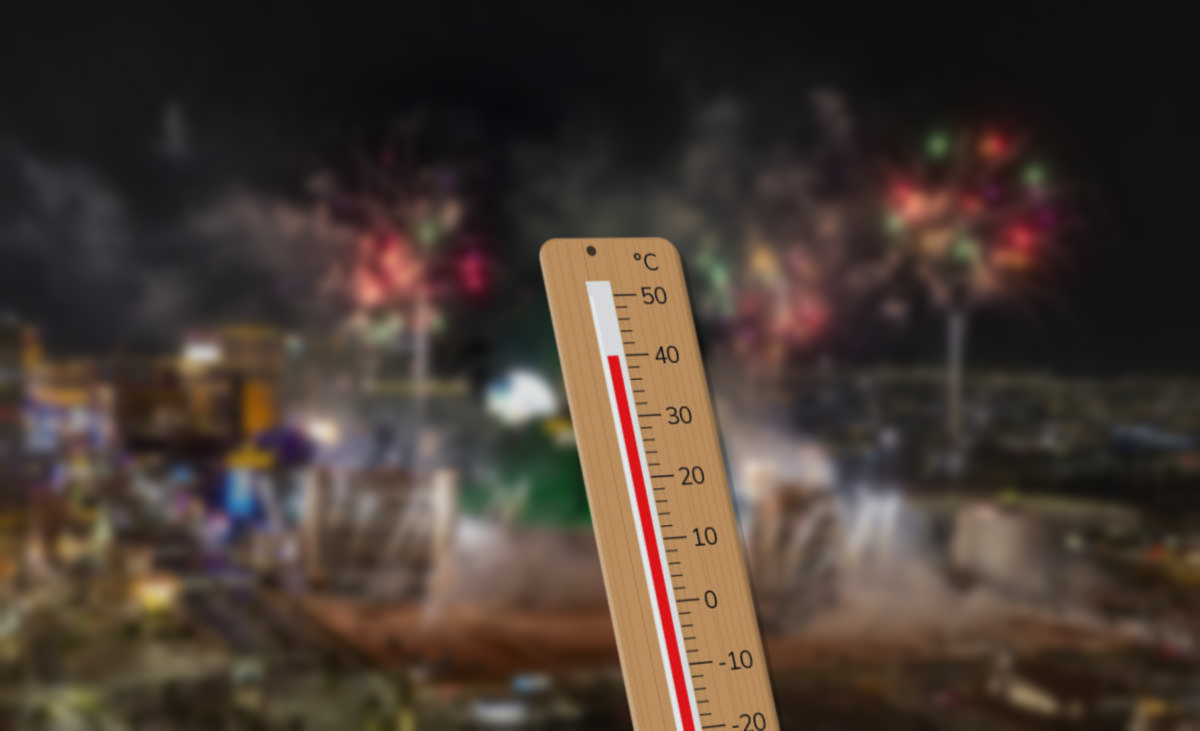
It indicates 40 °C
